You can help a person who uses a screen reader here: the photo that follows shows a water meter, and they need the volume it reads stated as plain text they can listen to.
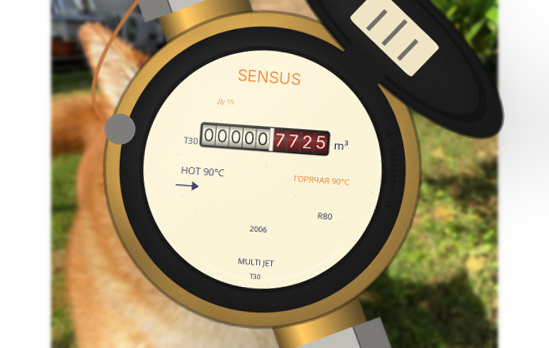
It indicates 0.7725 m³
